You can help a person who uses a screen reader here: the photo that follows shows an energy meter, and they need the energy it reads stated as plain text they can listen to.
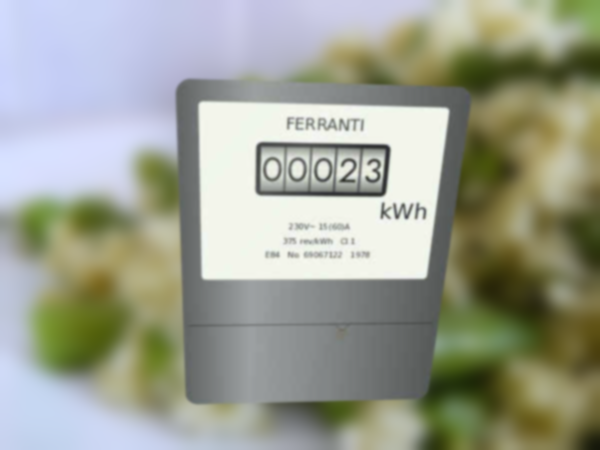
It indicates 23 kWh
